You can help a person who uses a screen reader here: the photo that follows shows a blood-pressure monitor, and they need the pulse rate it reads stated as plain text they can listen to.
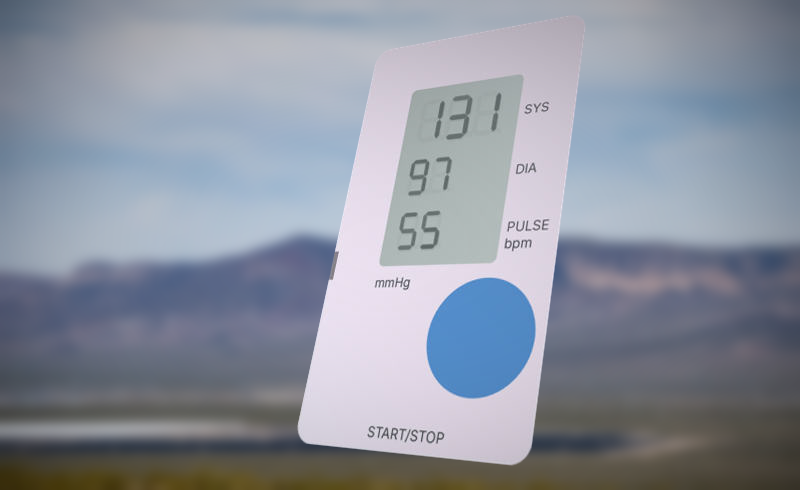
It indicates 55 bpm
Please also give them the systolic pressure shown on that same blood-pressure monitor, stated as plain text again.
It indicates 131 mmHg
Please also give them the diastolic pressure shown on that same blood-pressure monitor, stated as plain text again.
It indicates 97 mmHg
